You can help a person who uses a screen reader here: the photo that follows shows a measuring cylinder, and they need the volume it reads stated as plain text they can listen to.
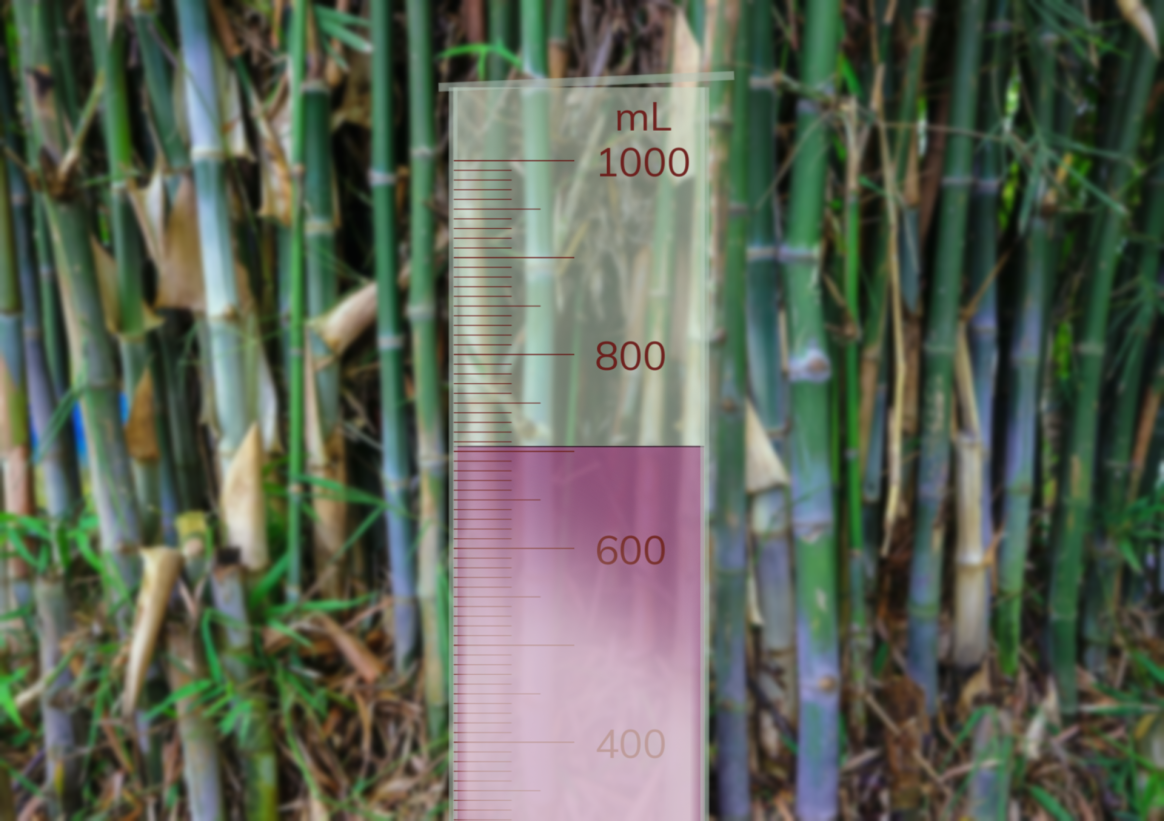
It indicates 705 mL
